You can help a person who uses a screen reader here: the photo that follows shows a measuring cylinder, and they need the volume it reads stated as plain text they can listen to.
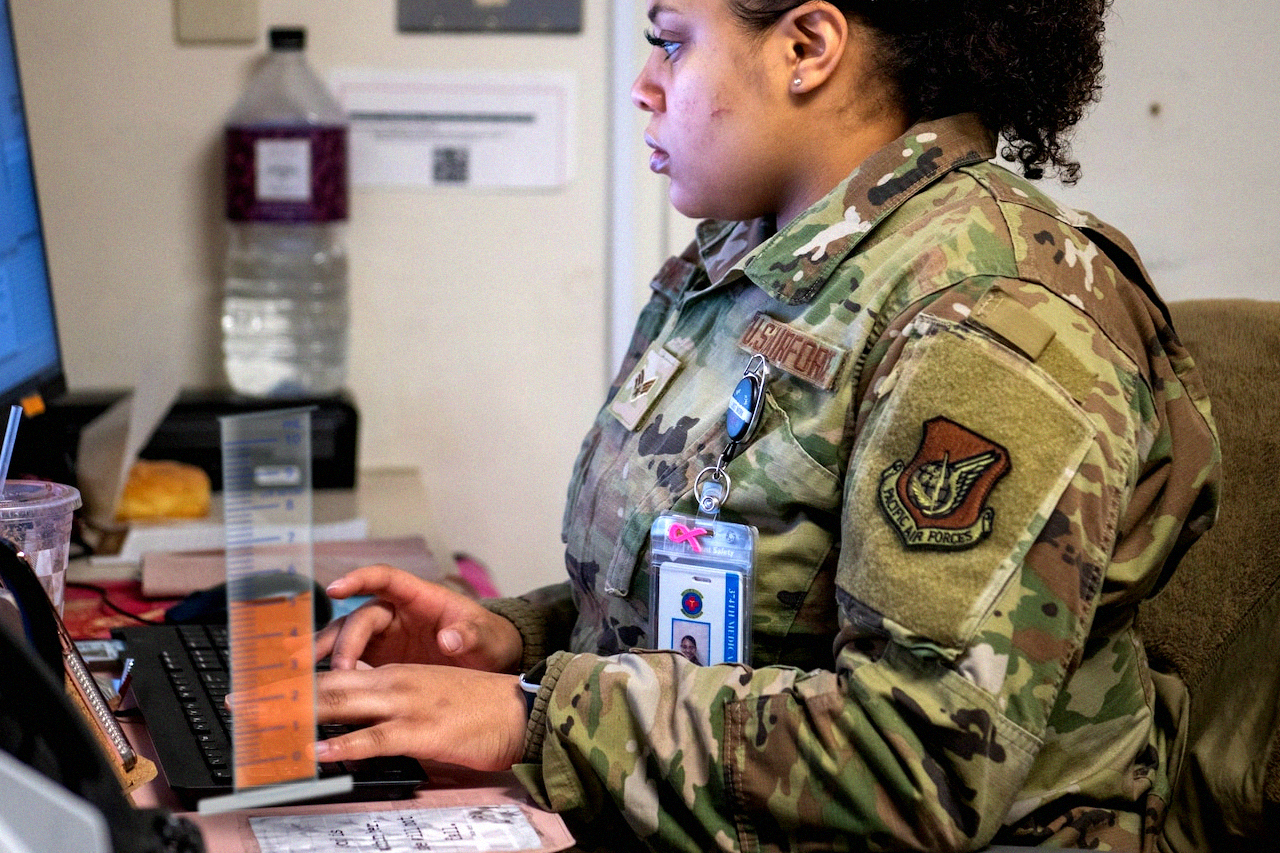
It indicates 5 mL
